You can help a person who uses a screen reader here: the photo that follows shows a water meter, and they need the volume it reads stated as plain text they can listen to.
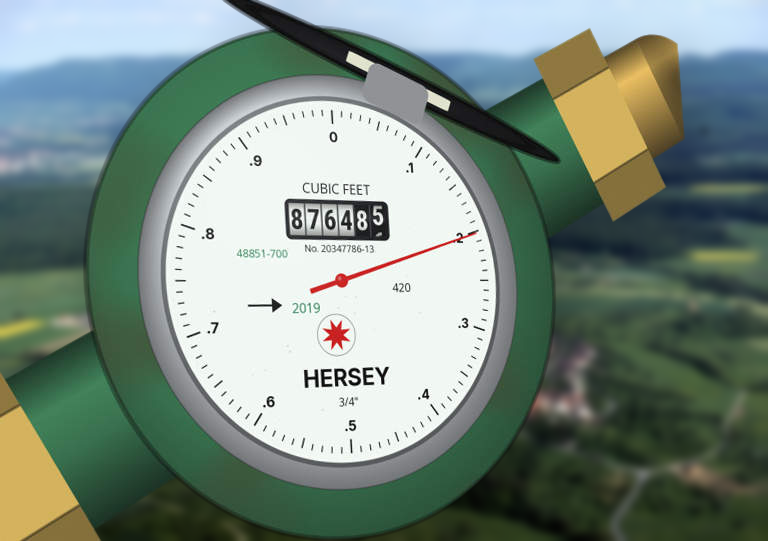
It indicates 876485.20 ft³
